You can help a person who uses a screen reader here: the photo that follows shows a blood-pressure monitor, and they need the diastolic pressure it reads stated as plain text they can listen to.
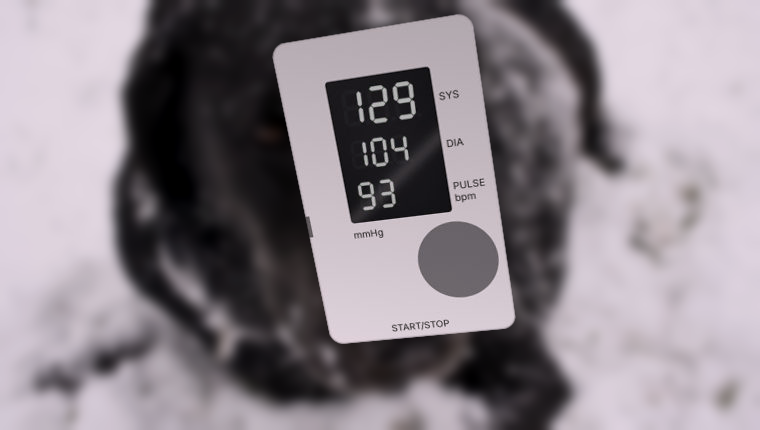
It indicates 104 mmHg
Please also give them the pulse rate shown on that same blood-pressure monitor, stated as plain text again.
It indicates 93 bpm
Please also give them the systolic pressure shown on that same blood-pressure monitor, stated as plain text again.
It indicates 129 mmHg
